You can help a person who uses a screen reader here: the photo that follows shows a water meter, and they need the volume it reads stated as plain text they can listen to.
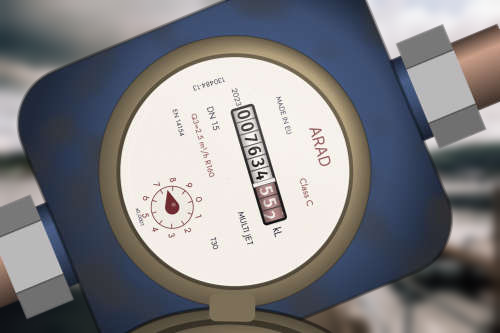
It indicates 7634.5517 kL
